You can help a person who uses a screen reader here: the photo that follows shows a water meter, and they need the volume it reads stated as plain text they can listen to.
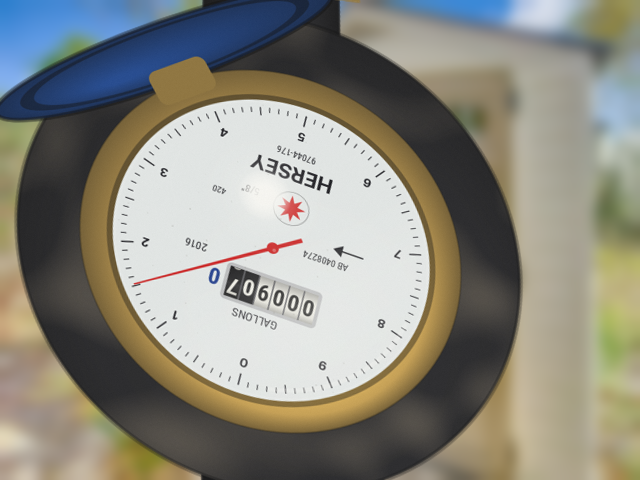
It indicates 9071.5 gal
